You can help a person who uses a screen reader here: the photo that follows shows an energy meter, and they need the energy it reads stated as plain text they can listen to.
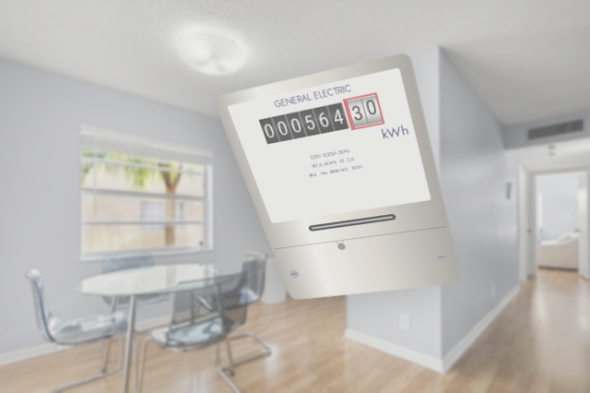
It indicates 564.30 kWh
